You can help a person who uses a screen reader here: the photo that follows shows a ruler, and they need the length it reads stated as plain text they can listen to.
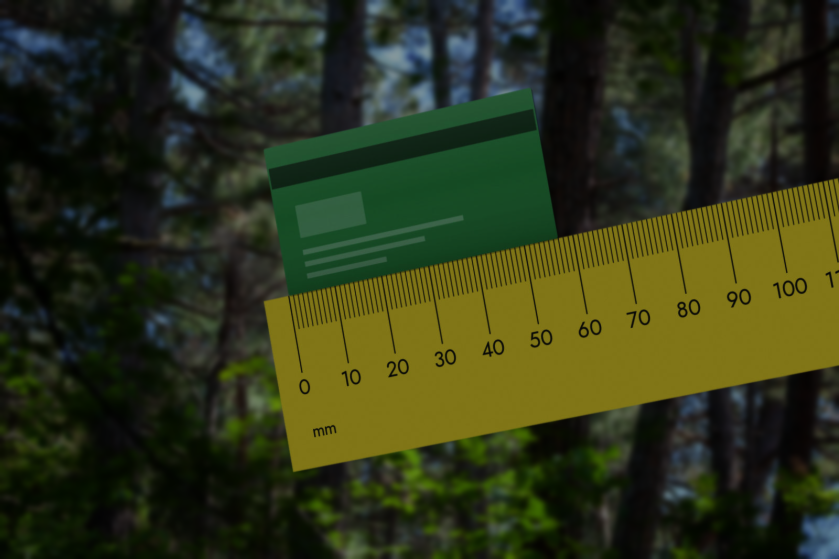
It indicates 57 mm
